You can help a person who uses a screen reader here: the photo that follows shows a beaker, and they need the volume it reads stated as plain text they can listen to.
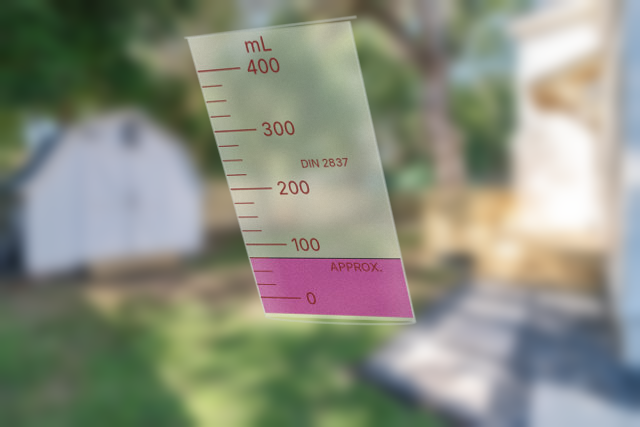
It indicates 75 mL
